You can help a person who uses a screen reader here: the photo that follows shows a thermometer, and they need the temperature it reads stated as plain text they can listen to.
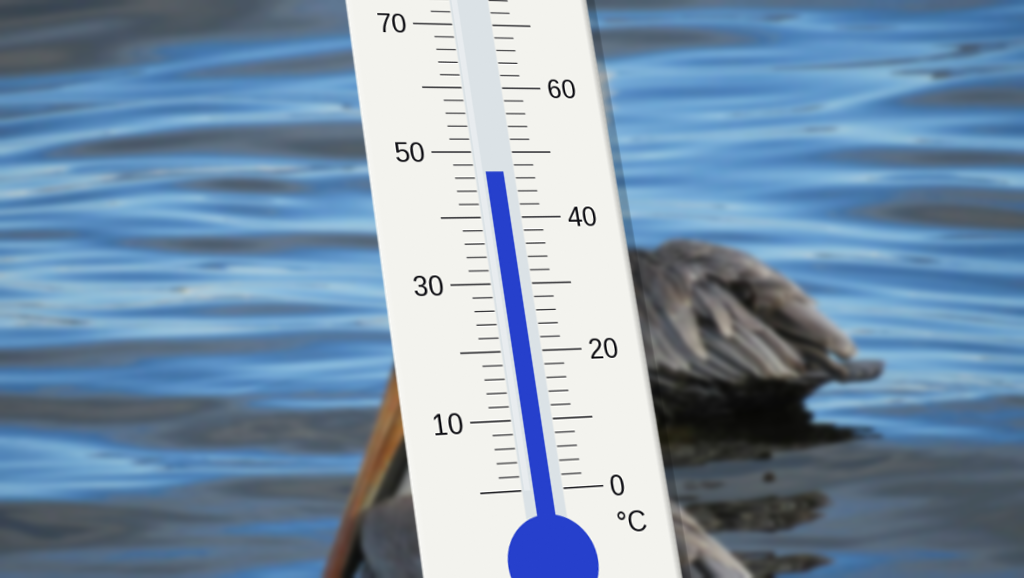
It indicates 47 °C
